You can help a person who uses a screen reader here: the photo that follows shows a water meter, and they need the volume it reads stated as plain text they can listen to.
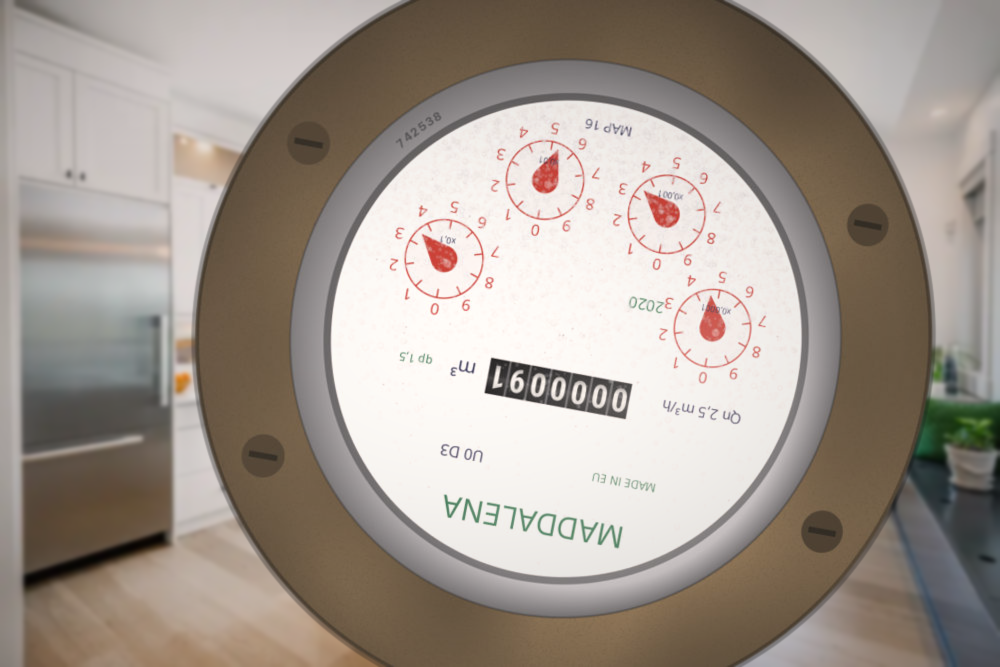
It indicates 91.3534 m³
